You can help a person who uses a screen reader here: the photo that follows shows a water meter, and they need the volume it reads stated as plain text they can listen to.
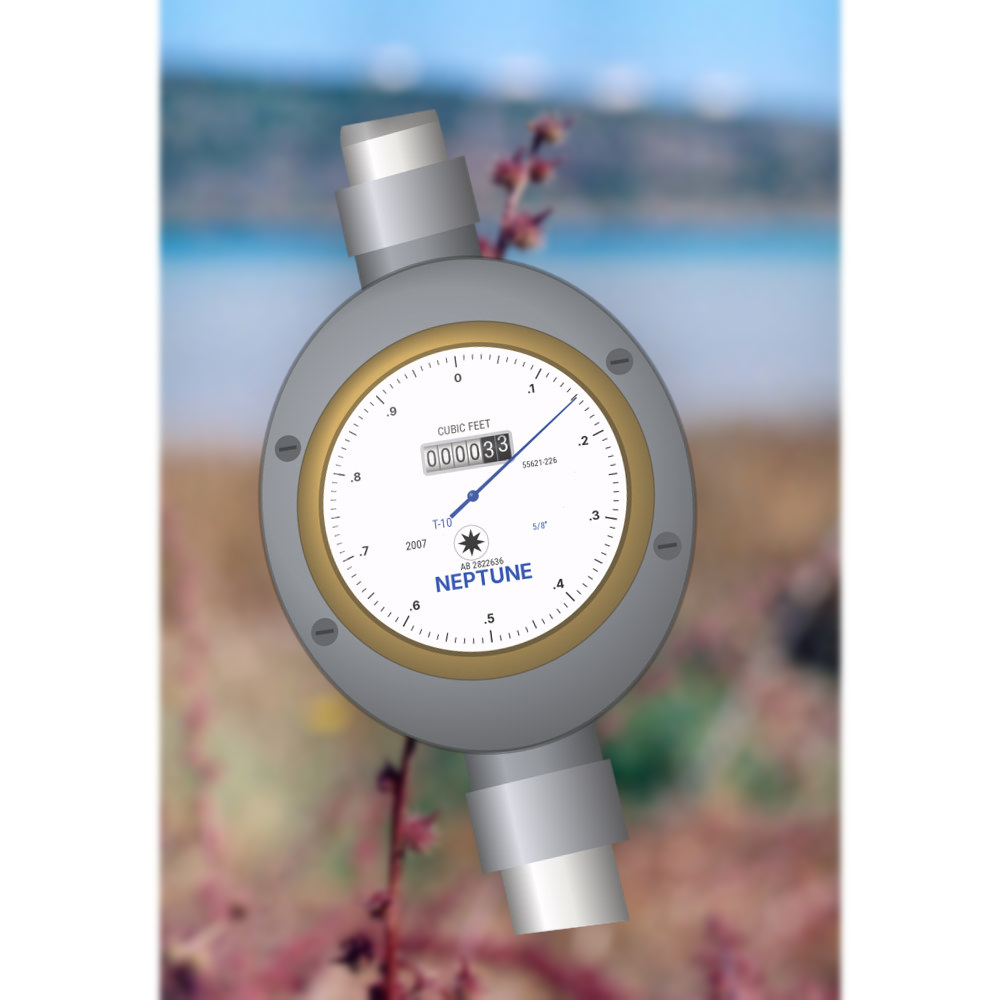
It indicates 33.15 ft³
